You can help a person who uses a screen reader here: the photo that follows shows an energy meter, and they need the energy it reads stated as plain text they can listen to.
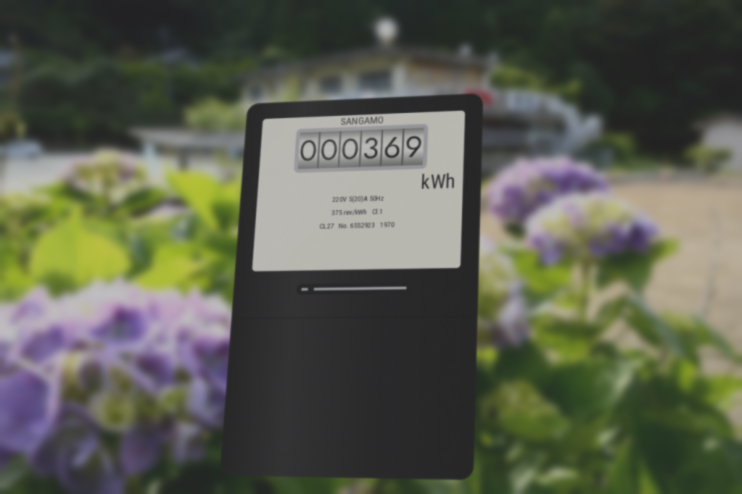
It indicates 369 kWh
